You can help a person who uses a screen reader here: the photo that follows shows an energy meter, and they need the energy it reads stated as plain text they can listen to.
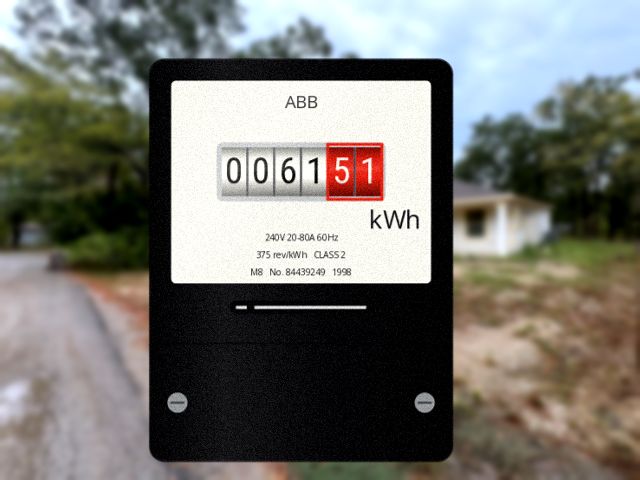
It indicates 61.51 kWh
